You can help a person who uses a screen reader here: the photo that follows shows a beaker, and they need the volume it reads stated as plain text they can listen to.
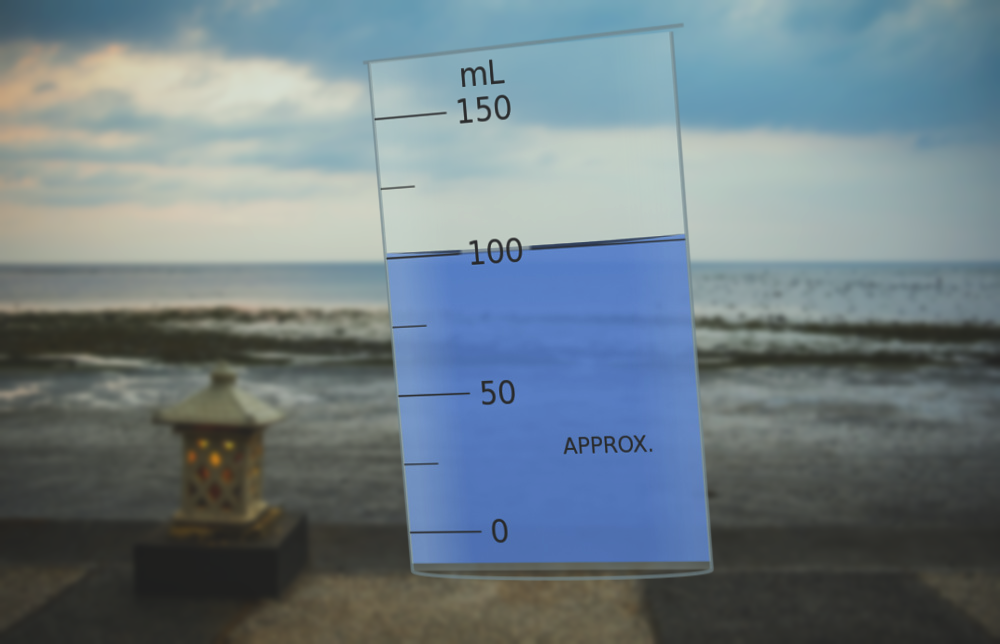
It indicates 100 mL
